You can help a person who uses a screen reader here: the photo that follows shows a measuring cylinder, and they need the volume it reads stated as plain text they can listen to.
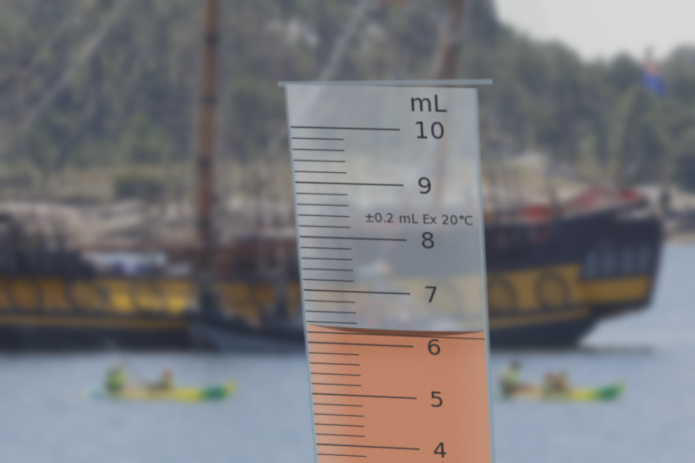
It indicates 6.2 mL
